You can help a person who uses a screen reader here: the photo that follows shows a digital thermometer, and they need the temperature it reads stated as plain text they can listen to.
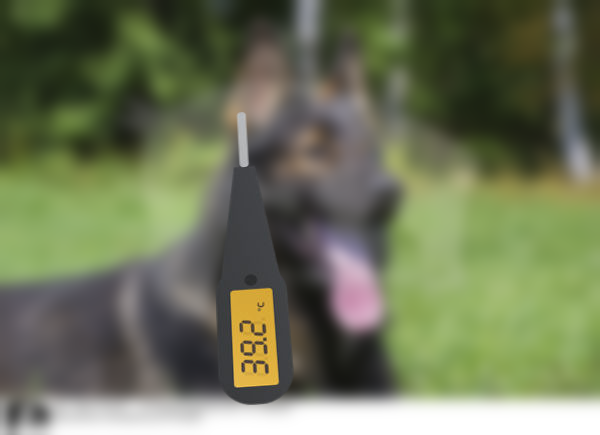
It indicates 39.2 °C
